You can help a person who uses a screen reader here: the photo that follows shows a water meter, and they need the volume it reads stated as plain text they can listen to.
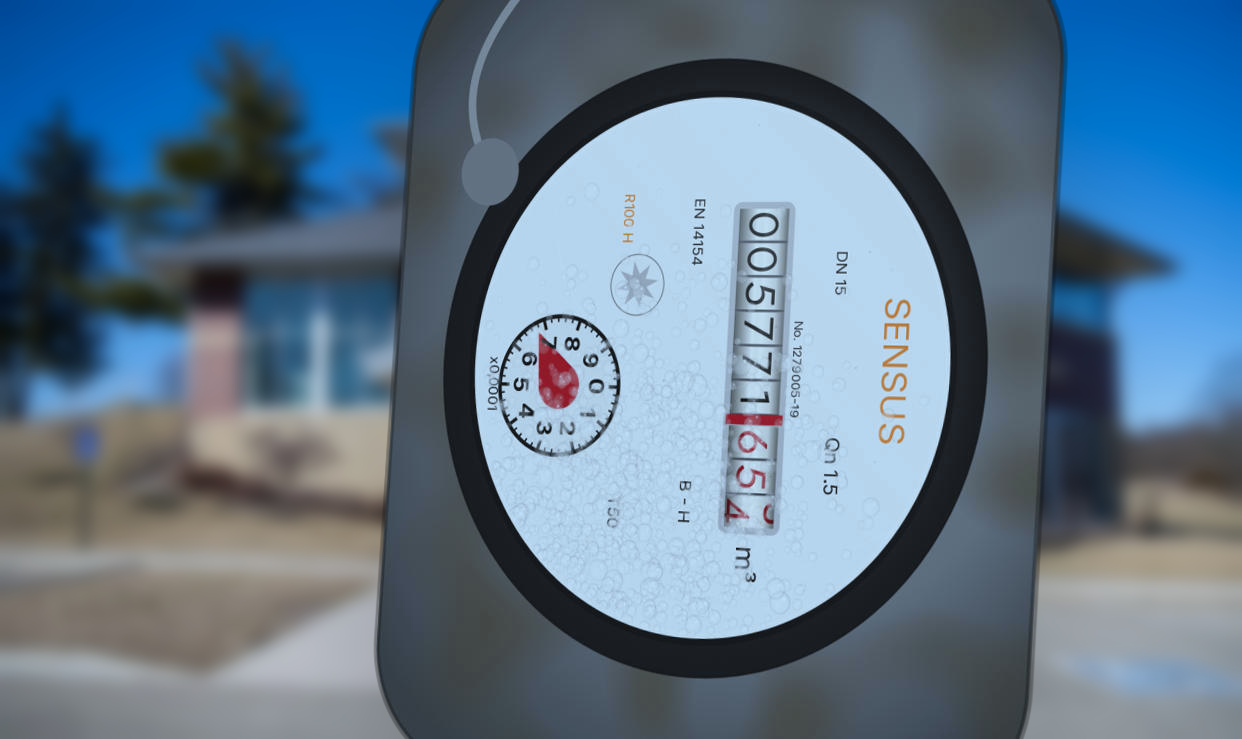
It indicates 5771.6536 m³
